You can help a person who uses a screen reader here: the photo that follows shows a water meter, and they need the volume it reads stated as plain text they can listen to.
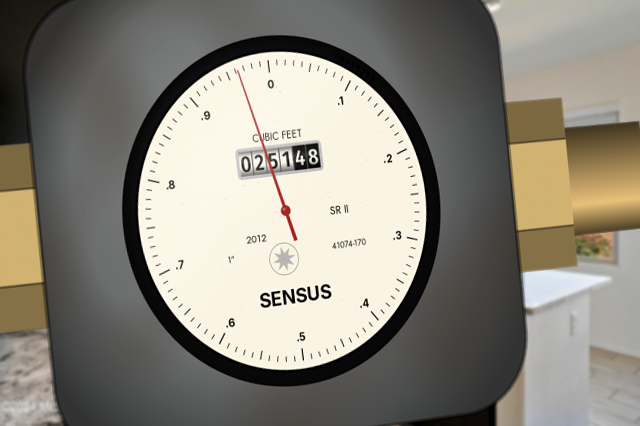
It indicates 25147.96 ft³
